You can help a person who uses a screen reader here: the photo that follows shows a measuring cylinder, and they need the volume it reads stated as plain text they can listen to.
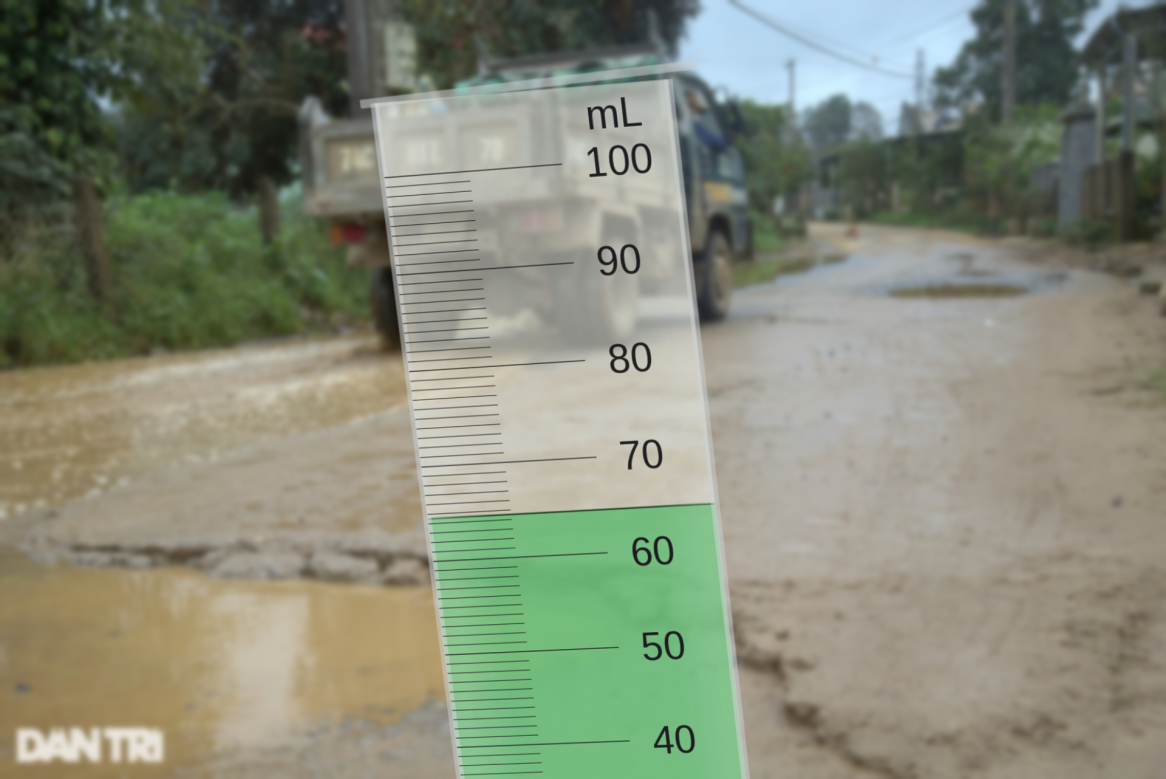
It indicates 64.5 mL
